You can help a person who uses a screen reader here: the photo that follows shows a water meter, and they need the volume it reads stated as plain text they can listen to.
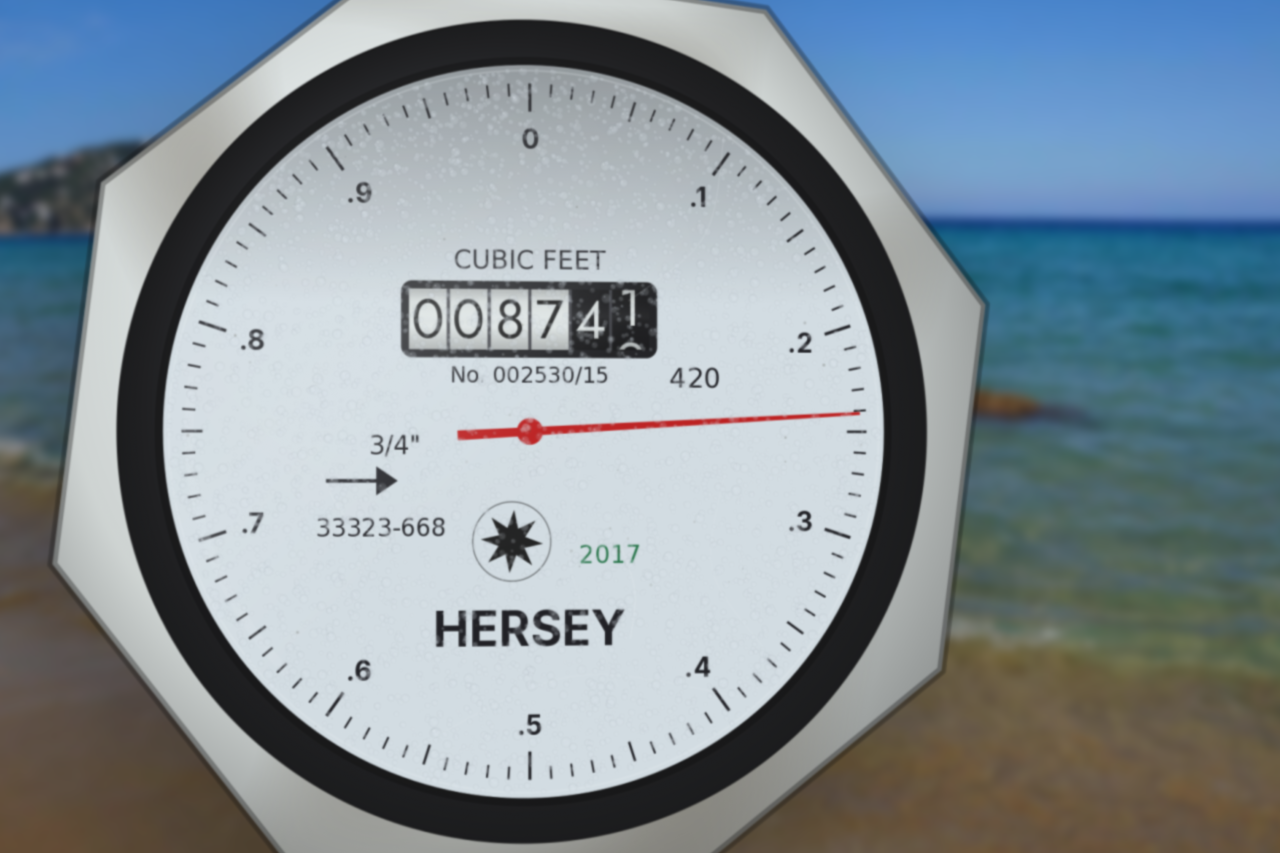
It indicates 8741.24 ft³
